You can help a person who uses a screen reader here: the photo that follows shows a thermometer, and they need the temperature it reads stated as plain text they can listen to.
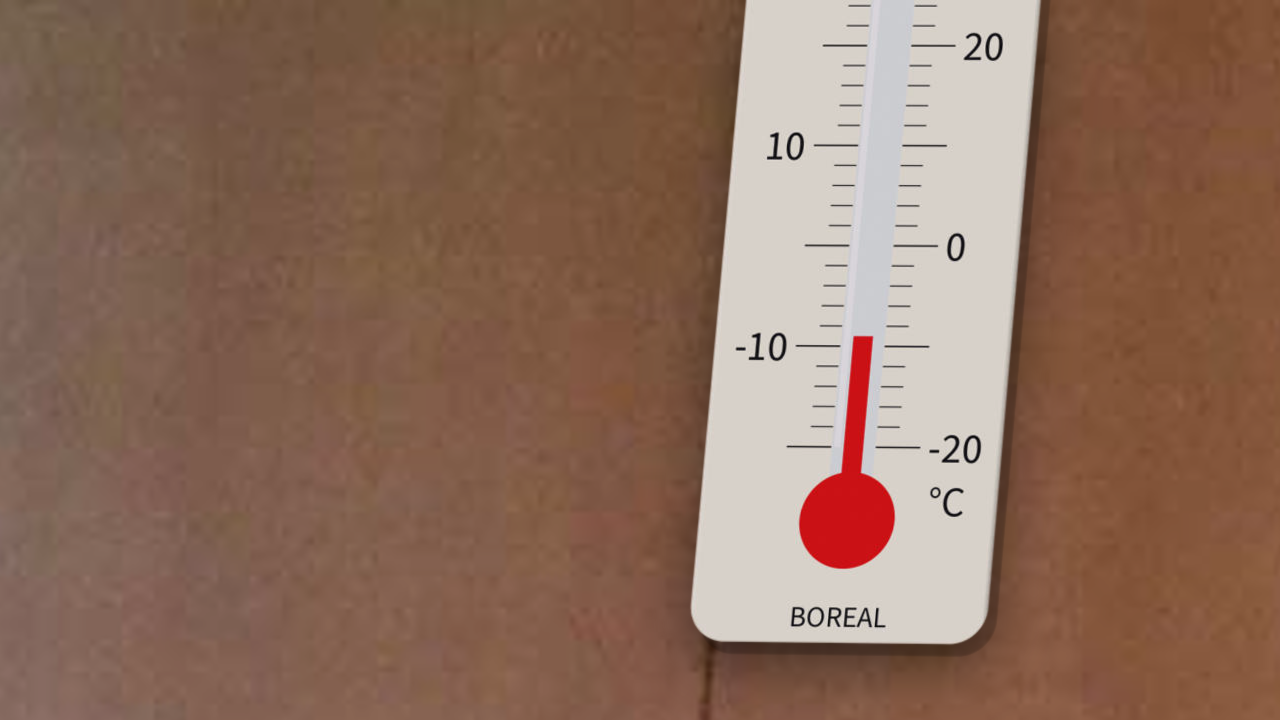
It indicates -9 °C
